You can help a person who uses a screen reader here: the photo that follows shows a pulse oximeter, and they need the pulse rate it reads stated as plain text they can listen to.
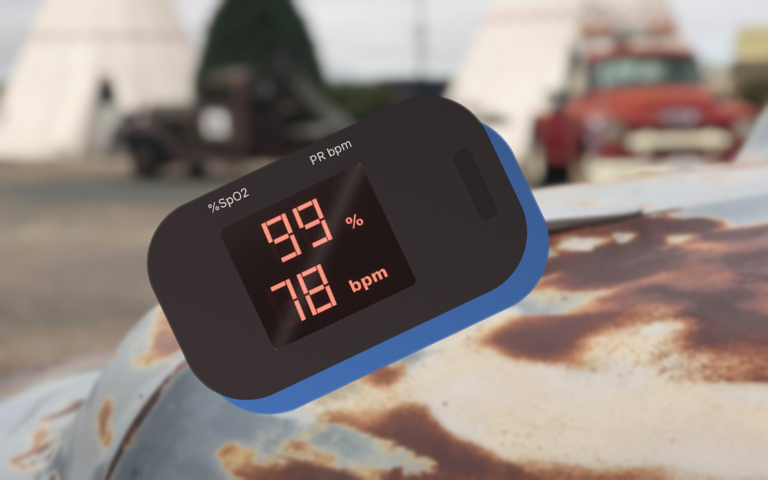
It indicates 78 bpm
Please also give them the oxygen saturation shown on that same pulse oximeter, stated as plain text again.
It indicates 99 %
